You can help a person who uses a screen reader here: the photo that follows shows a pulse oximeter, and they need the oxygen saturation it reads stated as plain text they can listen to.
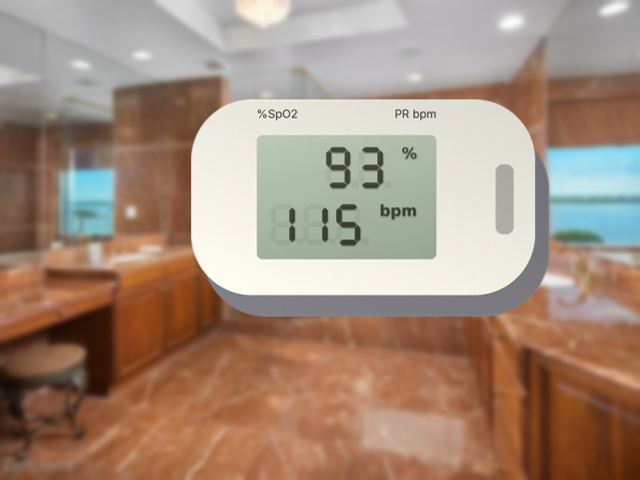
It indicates 93 %
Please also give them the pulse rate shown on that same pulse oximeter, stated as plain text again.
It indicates 115 bpm
